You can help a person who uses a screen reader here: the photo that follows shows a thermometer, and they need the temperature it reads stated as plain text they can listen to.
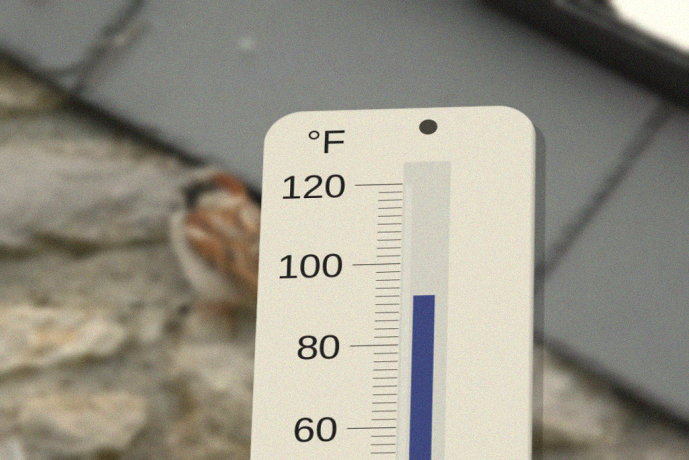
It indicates 92 °F
